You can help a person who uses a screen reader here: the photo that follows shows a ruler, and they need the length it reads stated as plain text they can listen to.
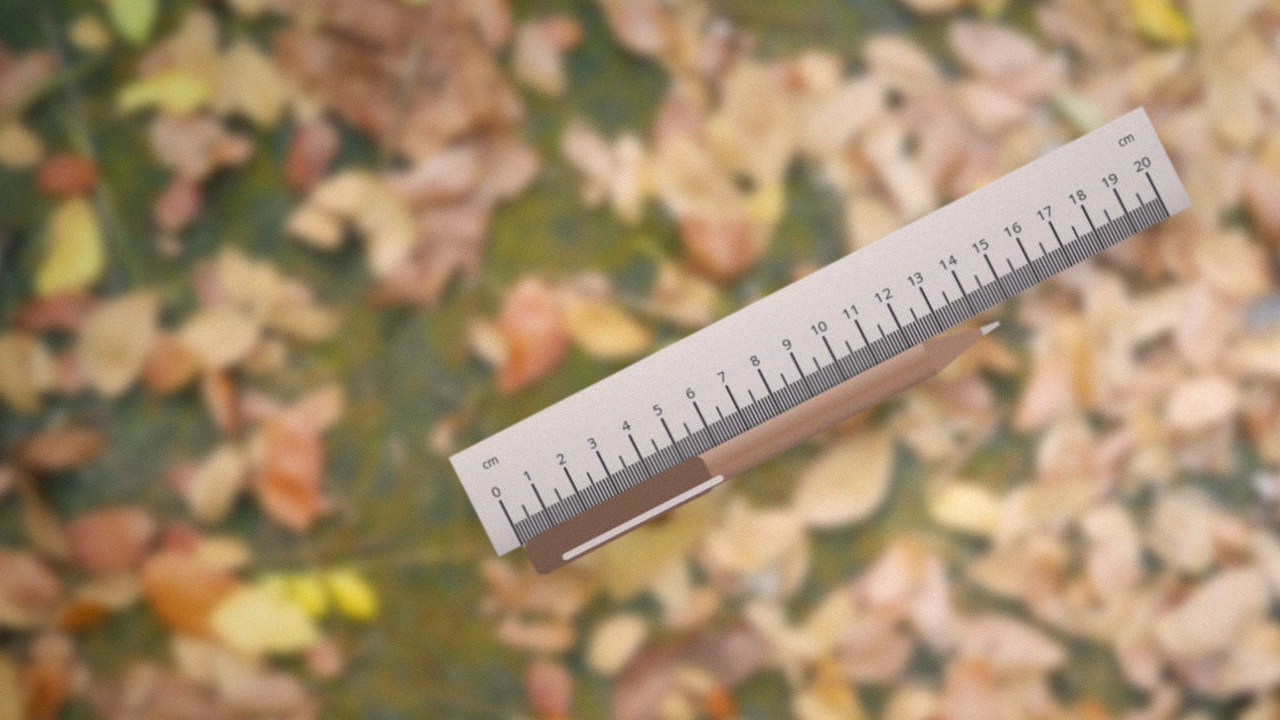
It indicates 14.5 cm
